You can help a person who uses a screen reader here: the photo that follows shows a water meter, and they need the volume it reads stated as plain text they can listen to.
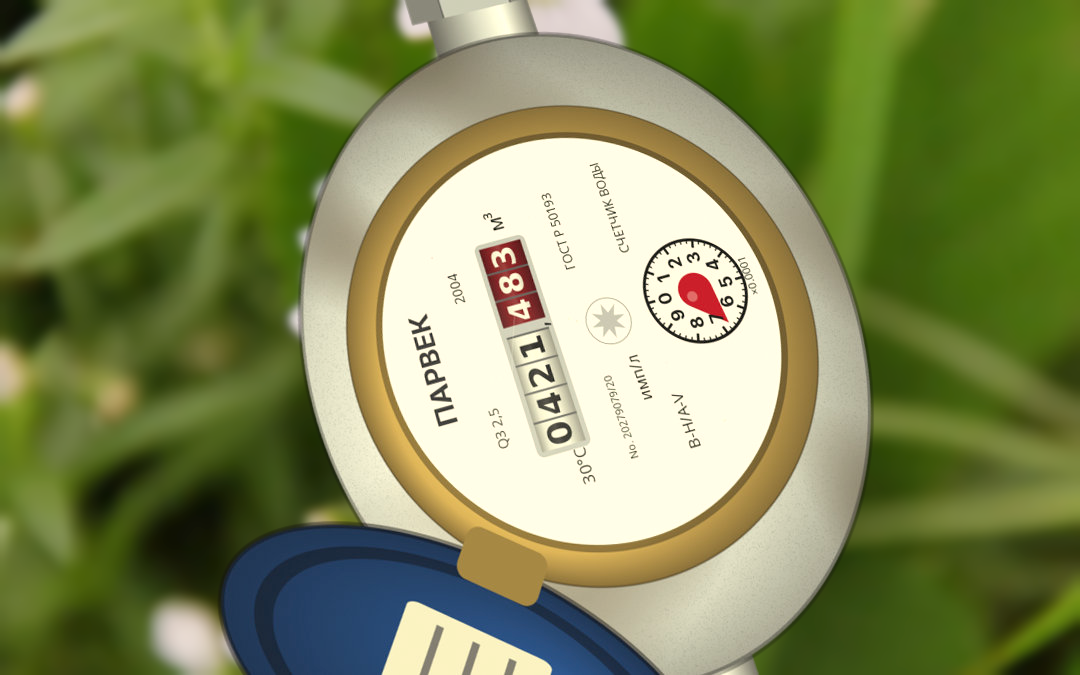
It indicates 421.4836 m³
